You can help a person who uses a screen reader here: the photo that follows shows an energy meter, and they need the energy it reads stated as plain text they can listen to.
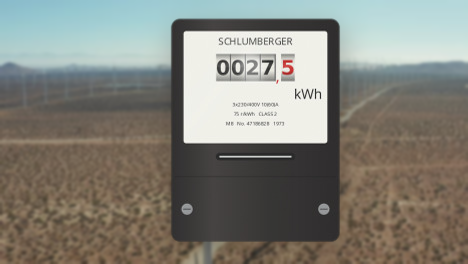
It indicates 27.5 kWh
